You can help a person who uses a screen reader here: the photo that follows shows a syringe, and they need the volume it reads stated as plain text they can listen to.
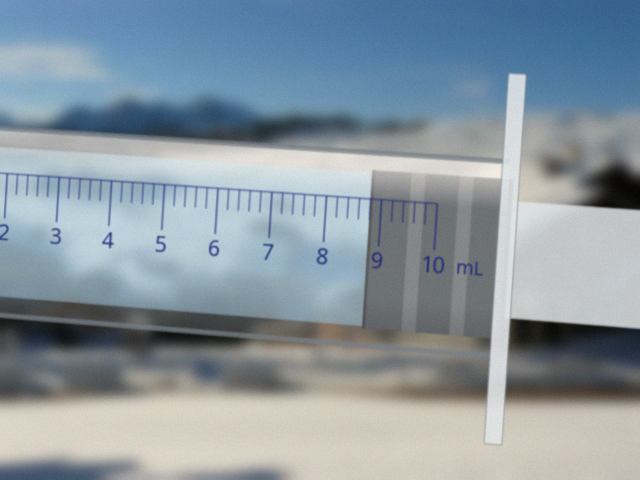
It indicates 8.8 mL
